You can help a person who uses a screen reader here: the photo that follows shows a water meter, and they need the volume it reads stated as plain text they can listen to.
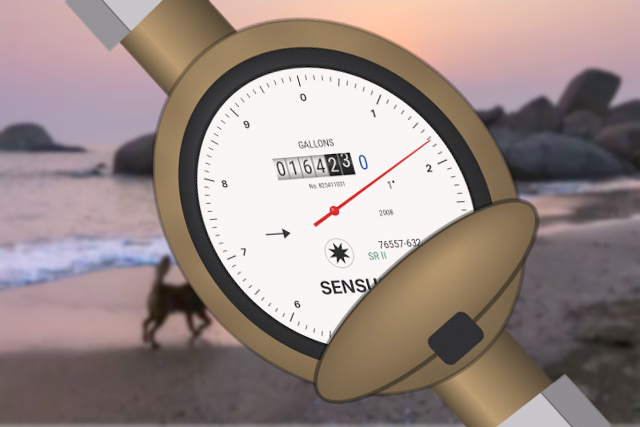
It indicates 164231.7 gal
